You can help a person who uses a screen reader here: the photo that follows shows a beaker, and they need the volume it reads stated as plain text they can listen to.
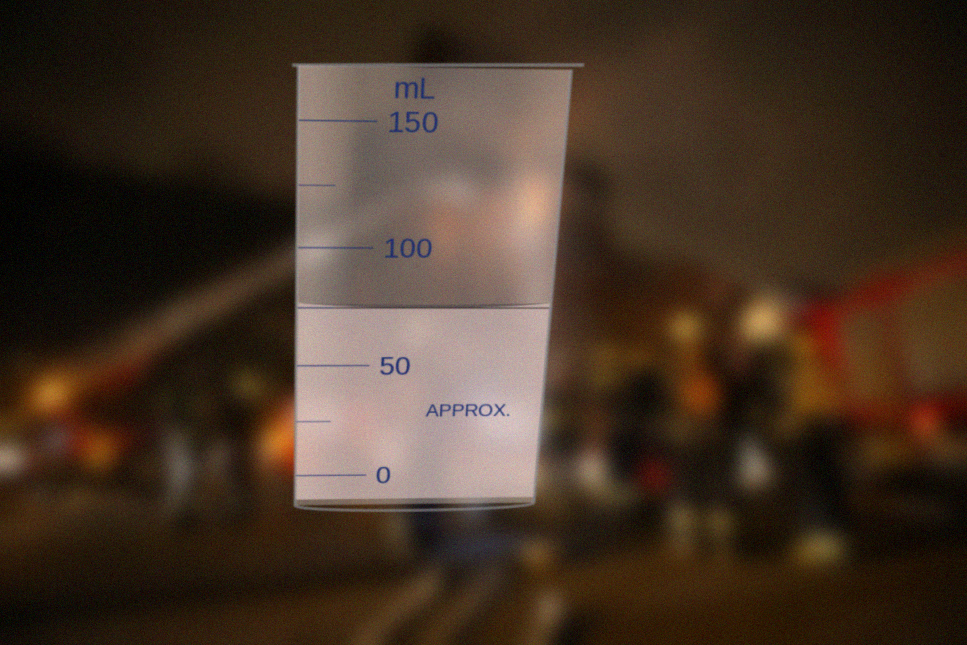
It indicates 75 mL
